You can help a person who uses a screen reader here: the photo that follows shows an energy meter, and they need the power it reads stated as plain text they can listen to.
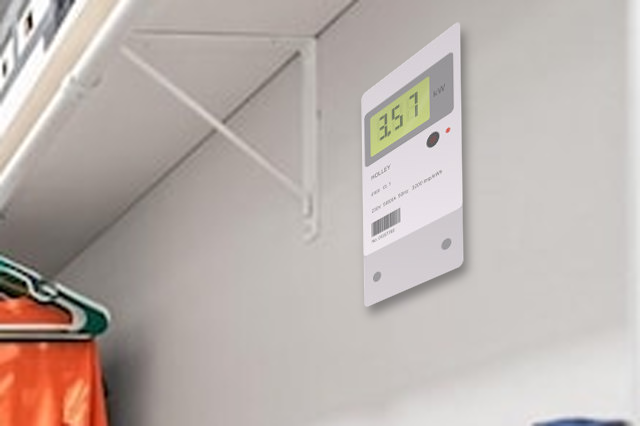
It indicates 3.57 kW
